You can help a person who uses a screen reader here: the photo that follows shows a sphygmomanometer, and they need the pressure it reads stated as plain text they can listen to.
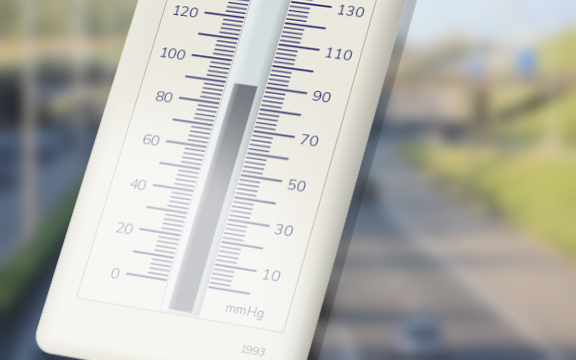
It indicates 90 mmHg
